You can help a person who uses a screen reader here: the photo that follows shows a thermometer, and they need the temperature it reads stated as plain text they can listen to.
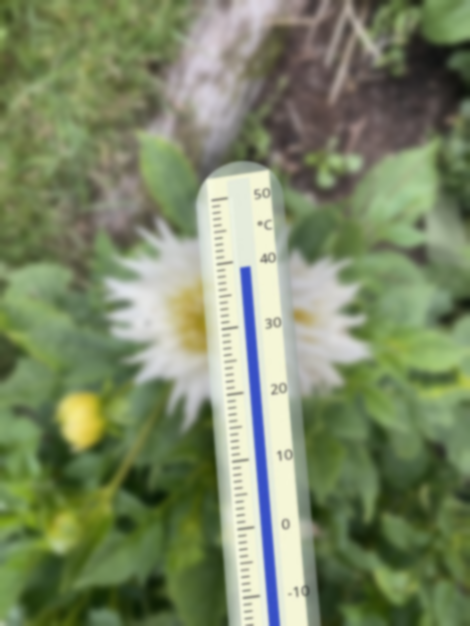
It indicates 39 °C
